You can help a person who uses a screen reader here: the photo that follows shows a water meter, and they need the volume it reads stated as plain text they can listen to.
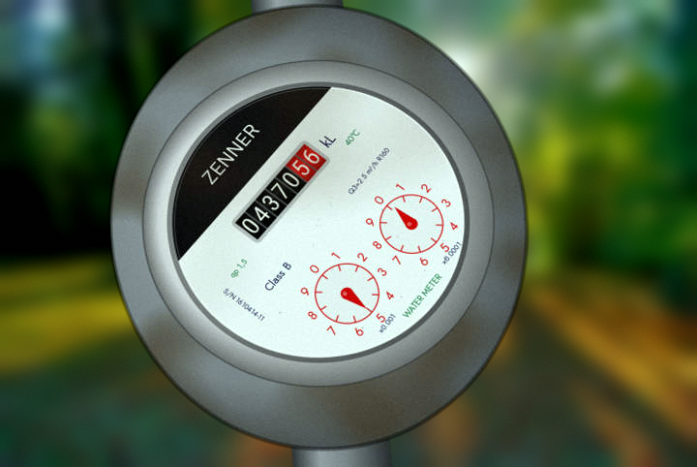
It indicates 4370.5650 kL
